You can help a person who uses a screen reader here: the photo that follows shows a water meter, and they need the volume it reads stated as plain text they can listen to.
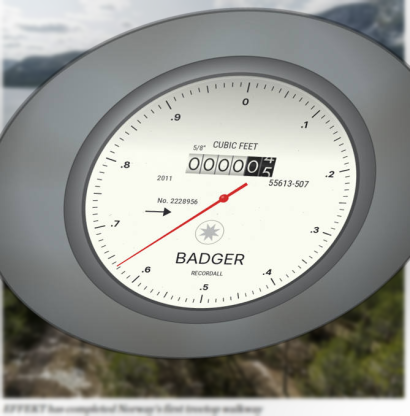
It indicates 4.63 ft³
